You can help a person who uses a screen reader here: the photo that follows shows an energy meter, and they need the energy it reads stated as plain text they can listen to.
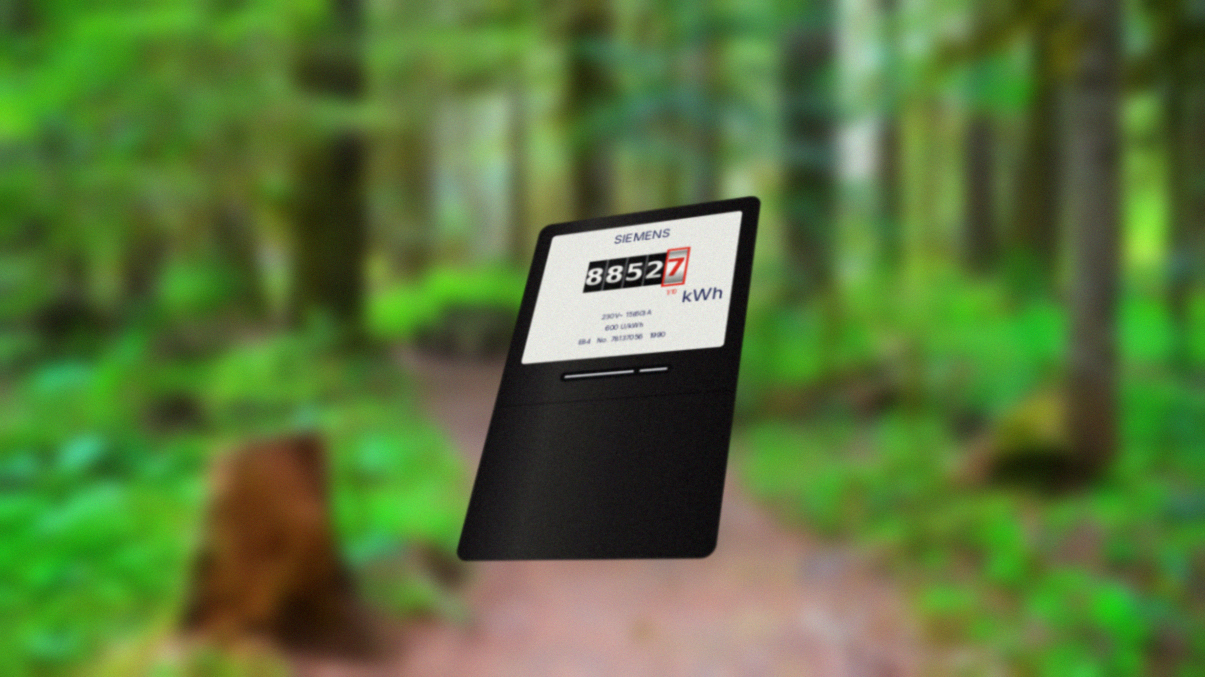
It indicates 8852.7 kWh
